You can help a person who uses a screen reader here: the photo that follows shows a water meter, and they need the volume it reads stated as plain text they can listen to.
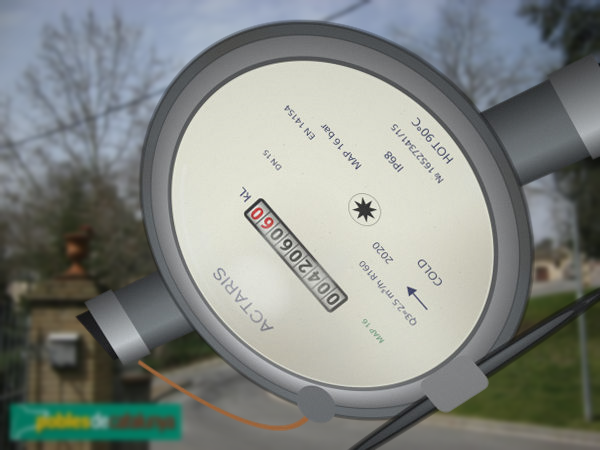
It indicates 42060.60 kL
